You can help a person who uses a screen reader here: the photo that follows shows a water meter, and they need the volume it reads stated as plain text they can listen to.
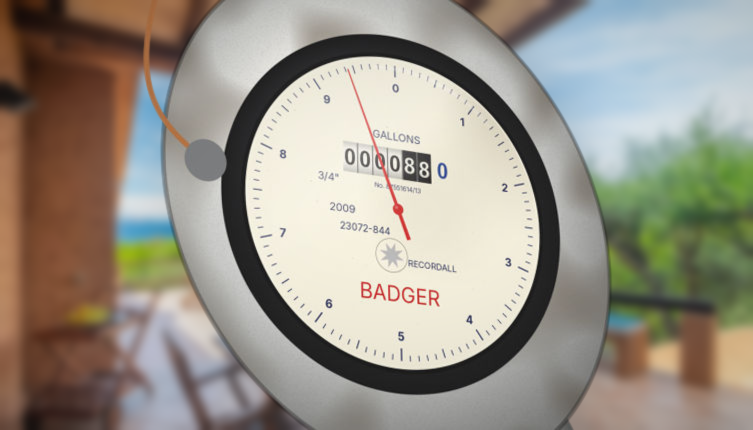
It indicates 879.4 gal
